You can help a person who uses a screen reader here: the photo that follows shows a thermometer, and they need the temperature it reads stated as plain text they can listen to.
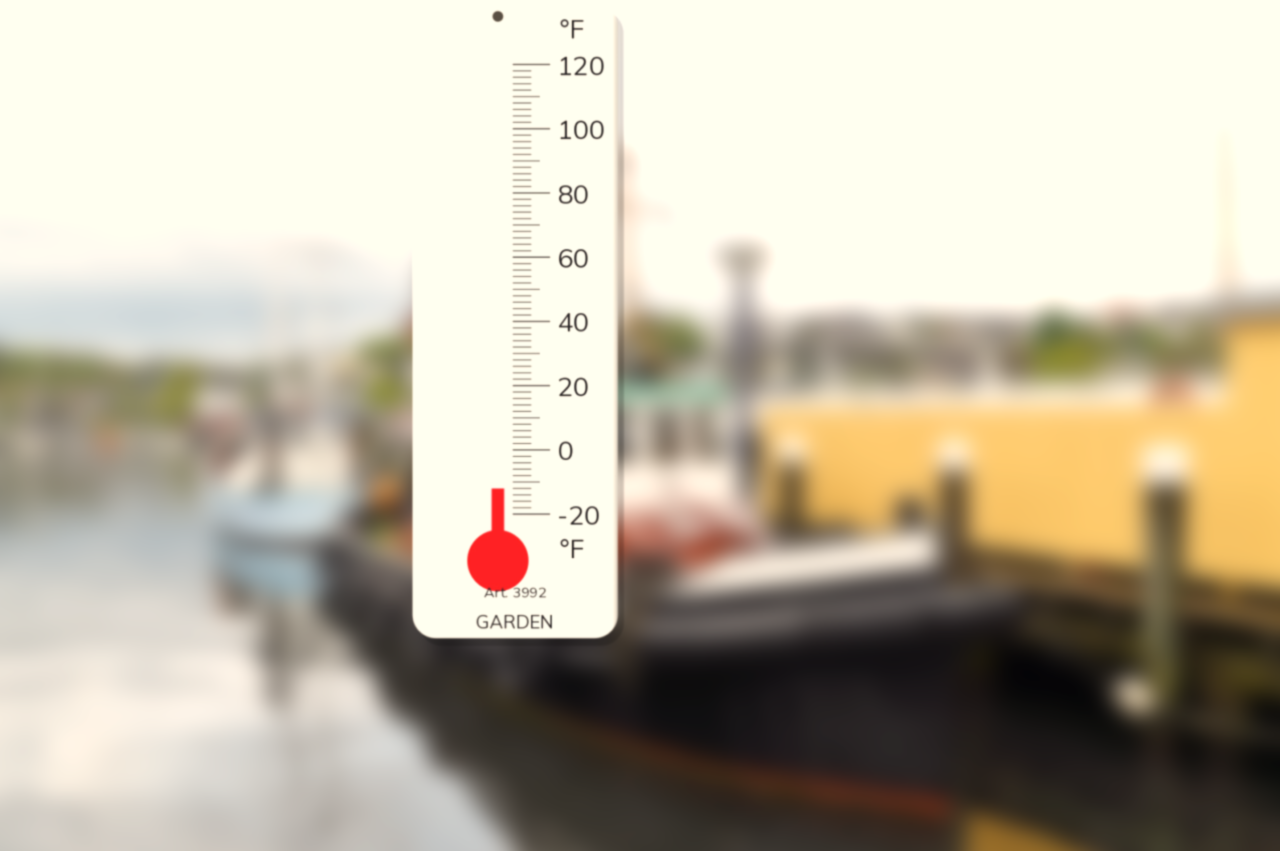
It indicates -12 °F
